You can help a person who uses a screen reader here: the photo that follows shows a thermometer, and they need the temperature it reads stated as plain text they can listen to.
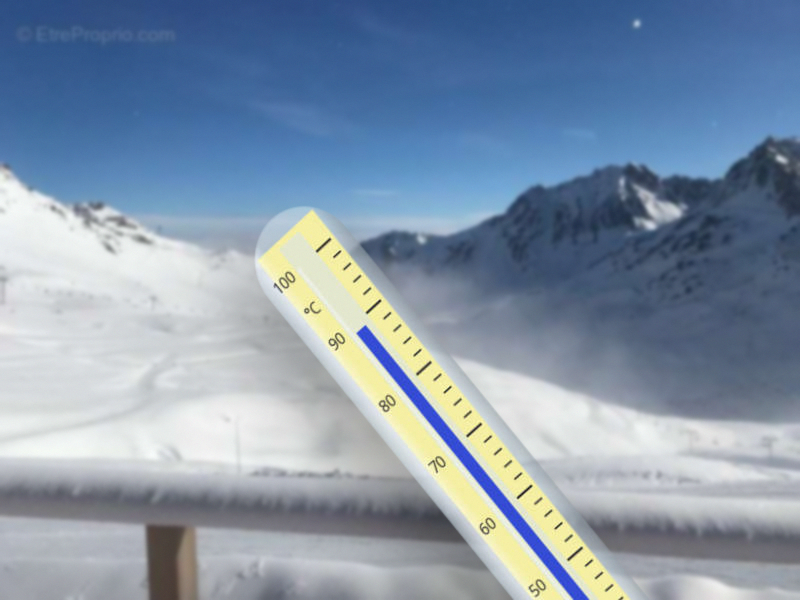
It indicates 89 °C
